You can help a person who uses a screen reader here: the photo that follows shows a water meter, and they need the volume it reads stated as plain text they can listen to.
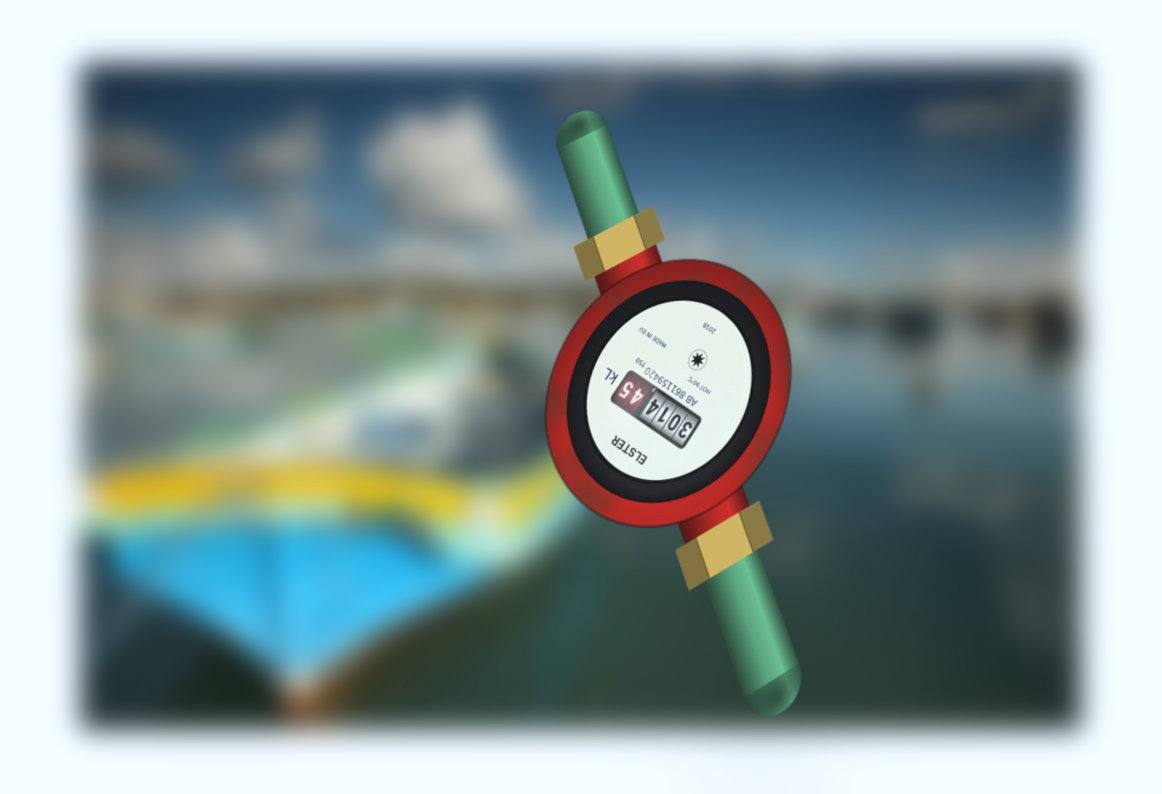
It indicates 3014.45 kL
